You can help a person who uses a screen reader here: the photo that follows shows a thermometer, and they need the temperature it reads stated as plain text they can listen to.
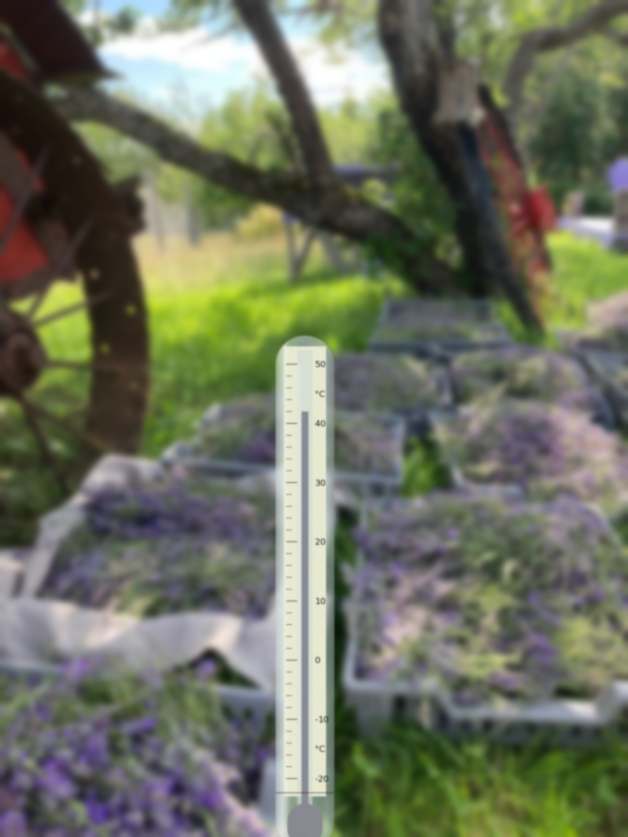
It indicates 42 °C
